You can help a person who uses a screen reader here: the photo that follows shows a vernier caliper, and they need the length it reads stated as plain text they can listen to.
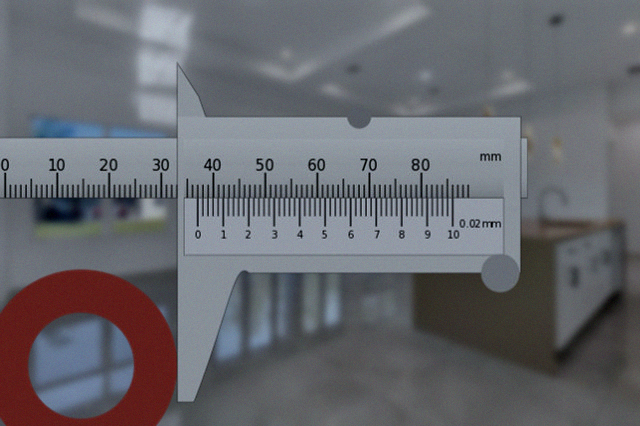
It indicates 37.0 mm
